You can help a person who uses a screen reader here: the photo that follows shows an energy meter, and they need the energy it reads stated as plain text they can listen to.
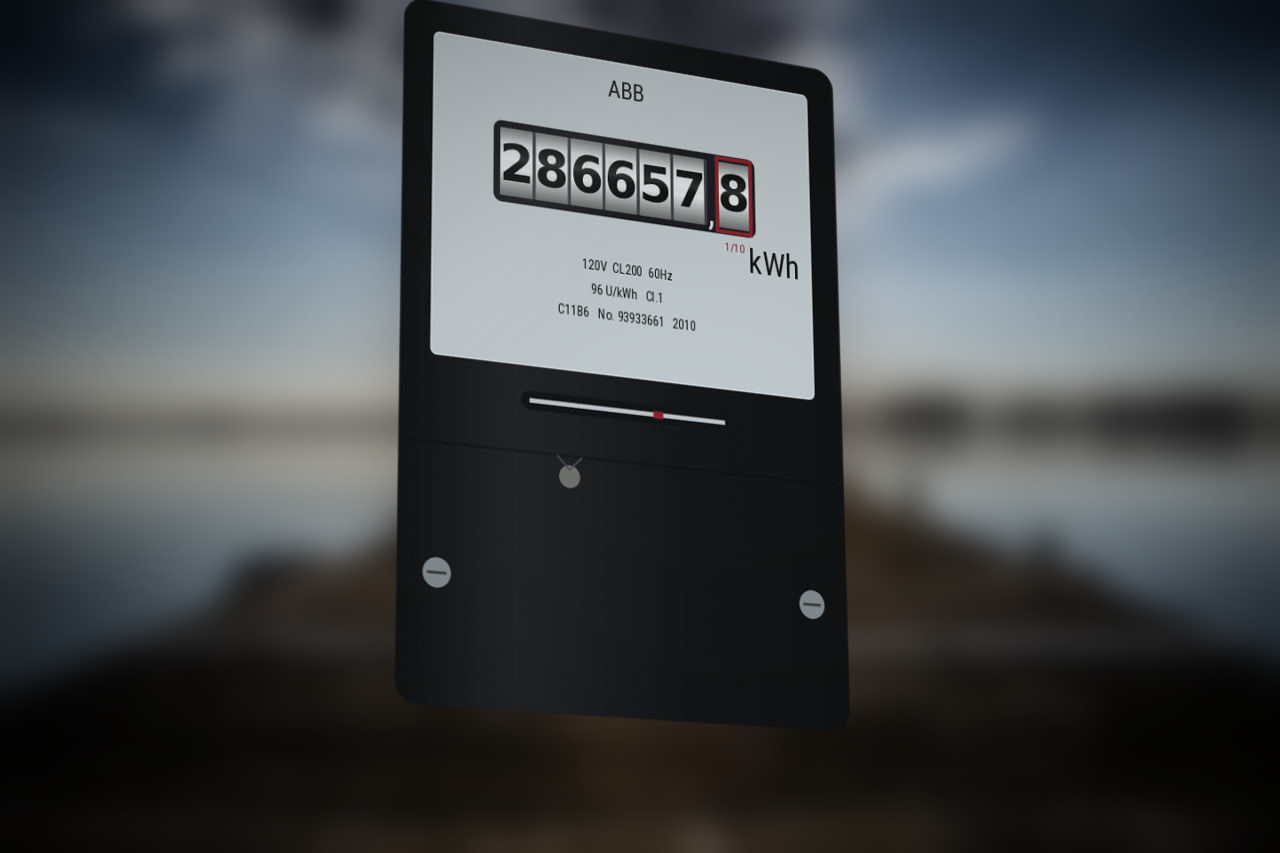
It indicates 286657.8 kWh
